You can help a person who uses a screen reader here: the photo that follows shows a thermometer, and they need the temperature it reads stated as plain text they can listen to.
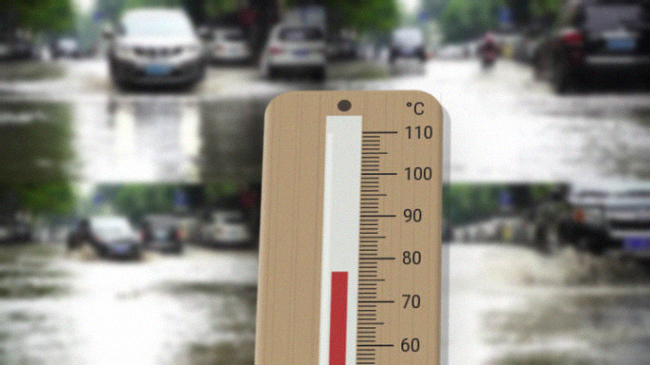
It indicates 77 °C
